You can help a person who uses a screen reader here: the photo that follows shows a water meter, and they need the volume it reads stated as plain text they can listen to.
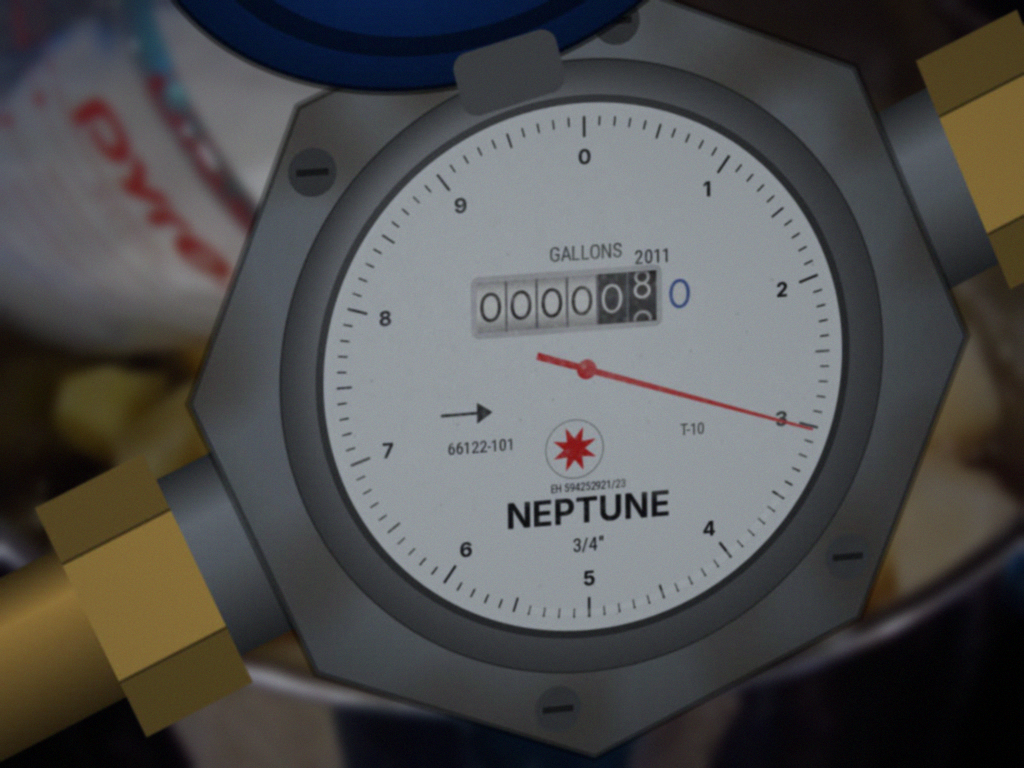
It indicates 83.0 gal
